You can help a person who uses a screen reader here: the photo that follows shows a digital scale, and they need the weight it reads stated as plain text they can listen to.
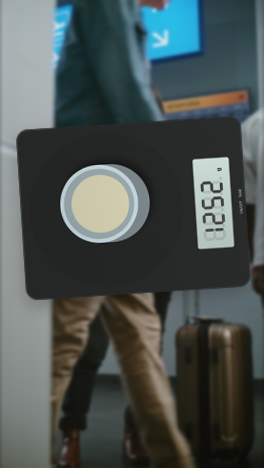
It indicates 1252 g
